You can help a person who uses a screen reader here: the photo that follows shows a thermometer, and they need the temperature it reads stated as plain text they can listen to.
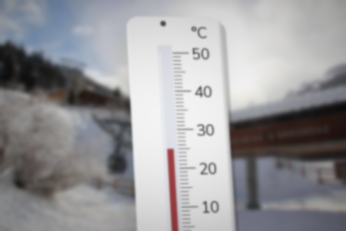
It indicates 25 °C
